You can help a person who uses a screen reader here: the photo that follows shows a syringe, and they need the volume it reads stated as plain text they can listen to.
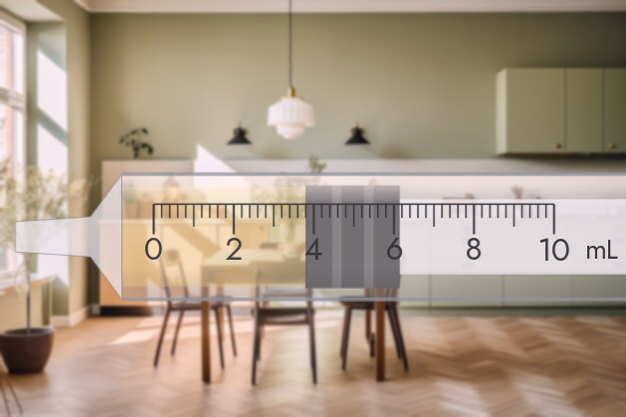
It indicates 3.8 mL
